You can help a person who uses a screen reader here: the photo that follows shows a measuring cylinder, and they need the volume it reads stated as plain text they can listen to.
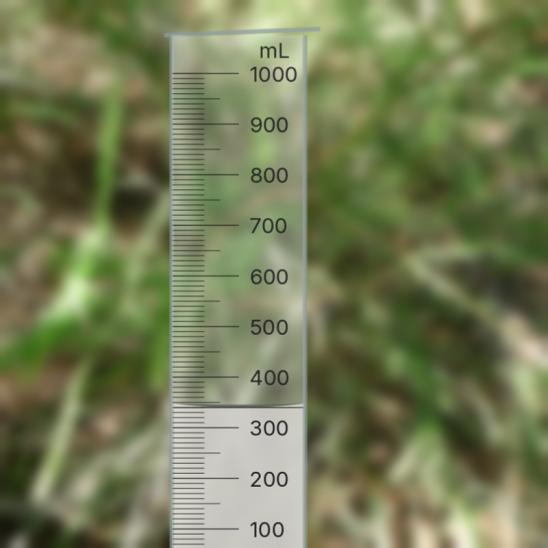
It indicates 340 mL
